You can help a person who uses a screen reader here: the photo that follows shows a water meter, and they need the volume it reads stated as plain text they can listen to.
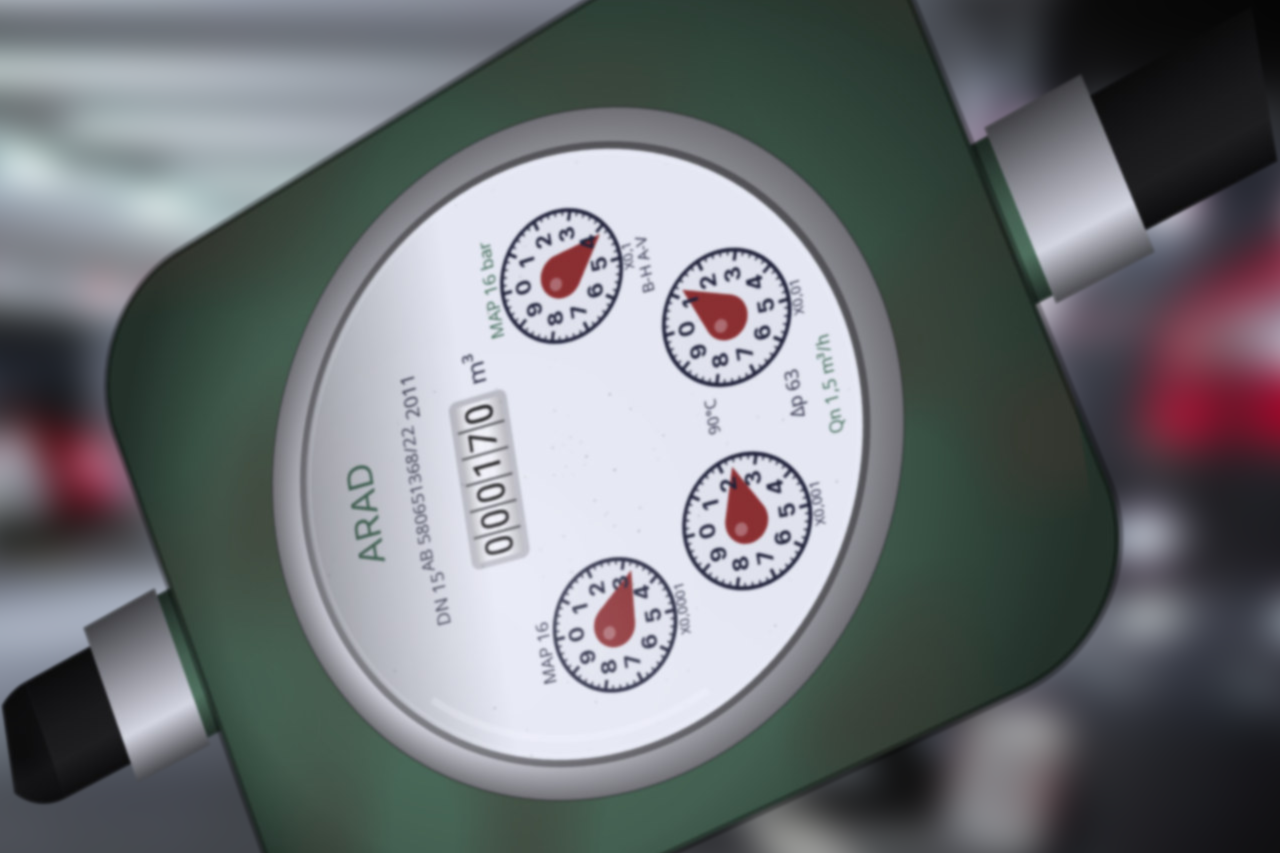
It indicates 170.4123 m³
